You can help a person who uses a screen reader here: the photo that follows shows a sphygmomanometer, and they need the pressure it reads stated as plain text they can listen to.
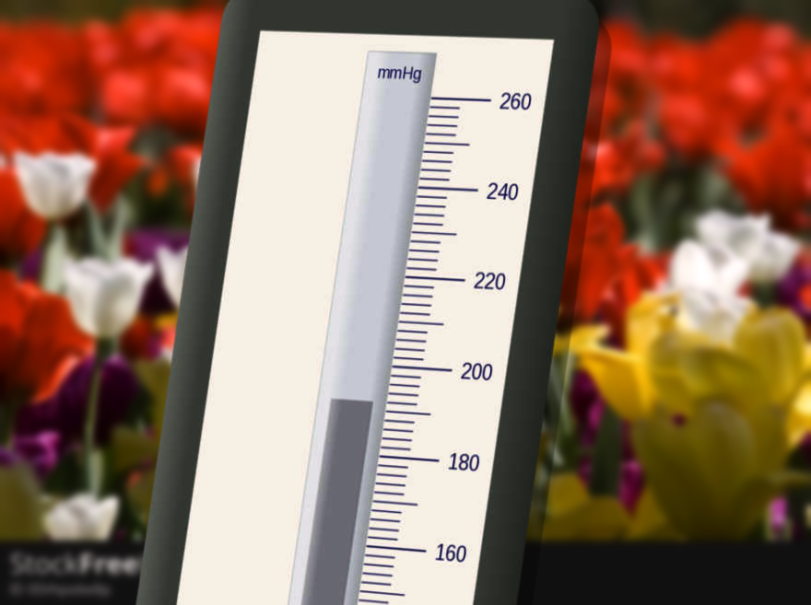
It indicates 192 mmHg
